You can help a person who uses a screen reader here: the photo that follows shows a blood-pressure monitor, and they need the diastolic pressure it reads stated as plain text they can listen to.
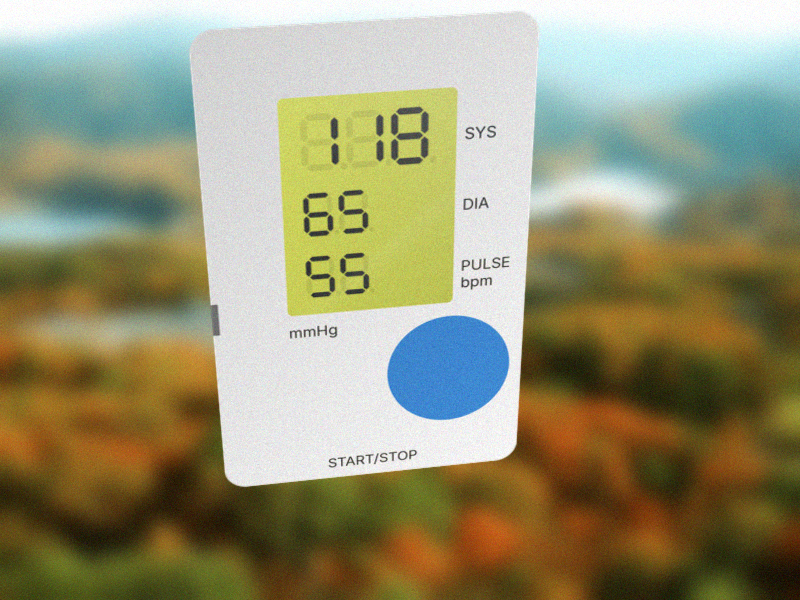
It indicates 65 mmHg
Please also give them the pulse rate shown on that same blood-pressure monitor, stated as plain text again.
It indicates 55 bpm
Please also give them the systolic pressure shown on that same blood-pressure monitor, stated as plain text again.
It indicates 118 mmHg
